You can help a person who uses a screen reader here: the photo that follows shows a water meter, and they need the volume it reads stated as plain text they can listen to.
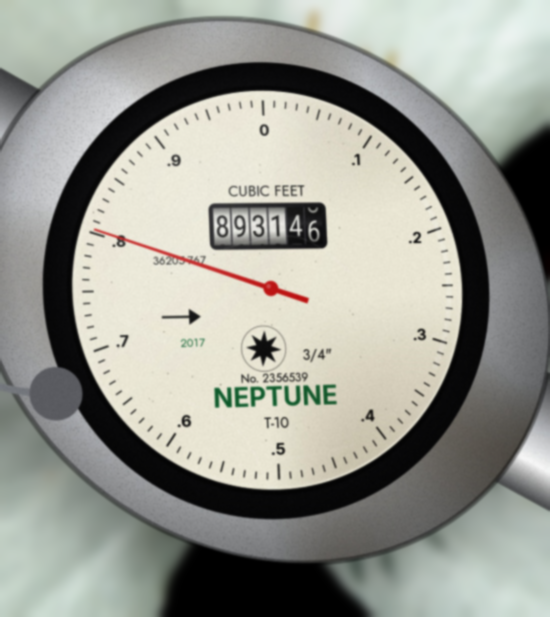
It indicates 893145.80 ft³
